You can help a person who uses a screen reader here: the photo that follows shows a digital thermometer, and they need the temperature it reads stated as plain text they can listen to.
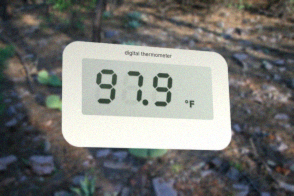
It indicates 97.9 °F
